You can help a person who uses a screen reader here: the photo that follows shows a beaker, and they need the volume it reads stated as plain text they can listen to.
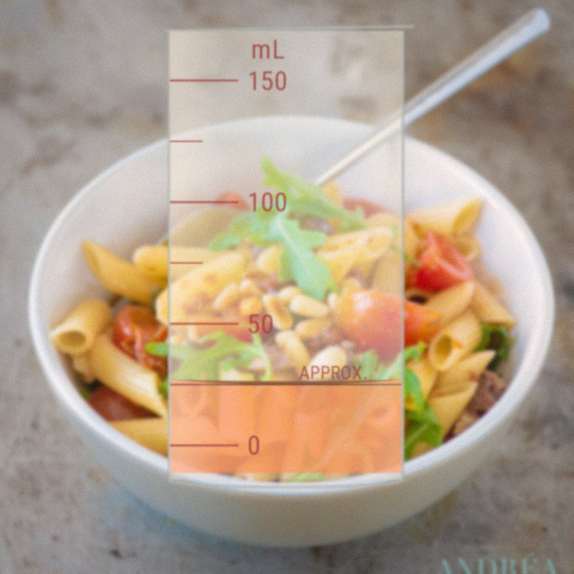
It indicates 25 mL
